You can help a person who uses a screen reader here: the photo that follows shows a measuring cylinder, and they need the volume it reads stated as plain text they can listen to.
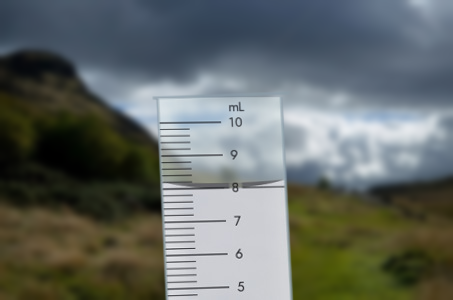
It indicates 8 mL
